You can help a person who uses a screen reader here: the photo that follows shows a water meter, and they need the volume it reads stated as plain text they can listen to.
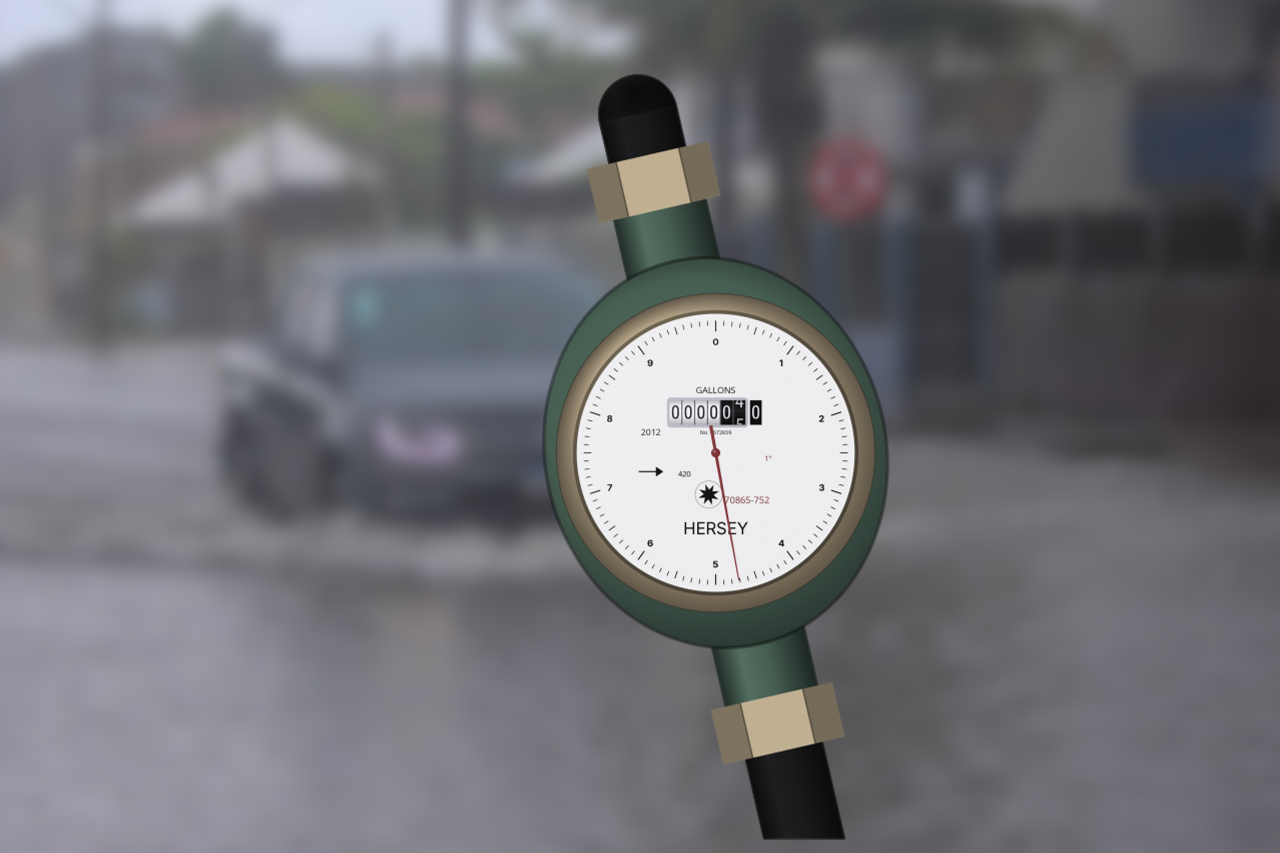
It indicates 44.7 gal
